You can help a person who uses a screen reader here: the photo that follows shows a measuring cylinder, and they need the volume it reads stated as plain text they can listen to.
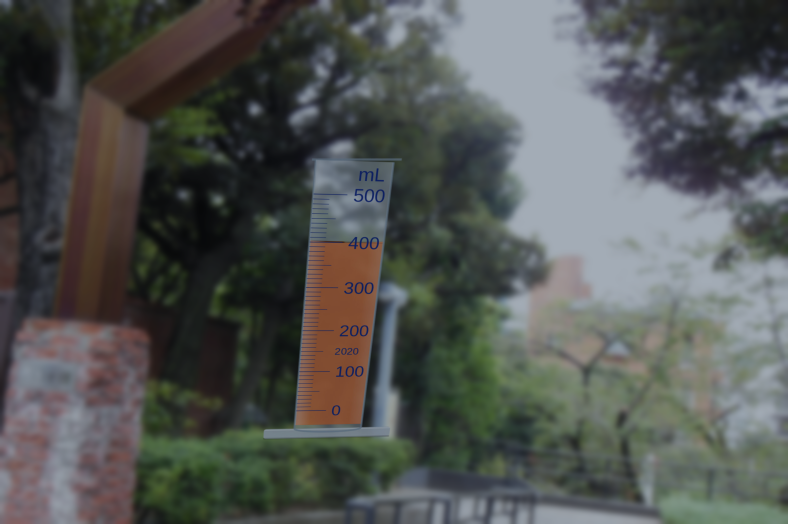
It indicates 400 mL
